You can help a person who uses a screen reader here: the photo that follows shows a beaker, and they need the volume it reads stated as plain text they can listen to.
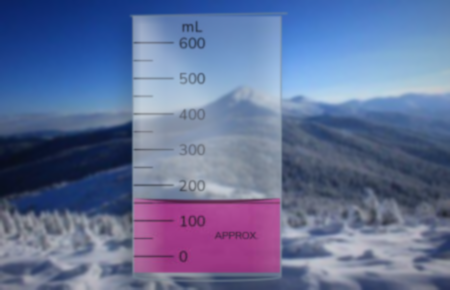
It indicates 150 mL
